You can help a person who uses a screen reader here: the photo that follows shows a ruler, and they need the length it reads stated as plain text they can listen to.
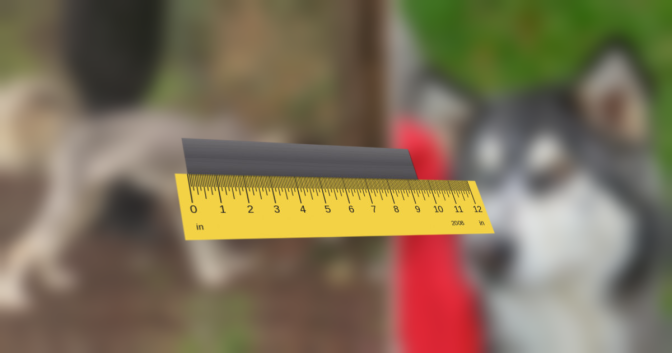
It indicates 9.5 in
